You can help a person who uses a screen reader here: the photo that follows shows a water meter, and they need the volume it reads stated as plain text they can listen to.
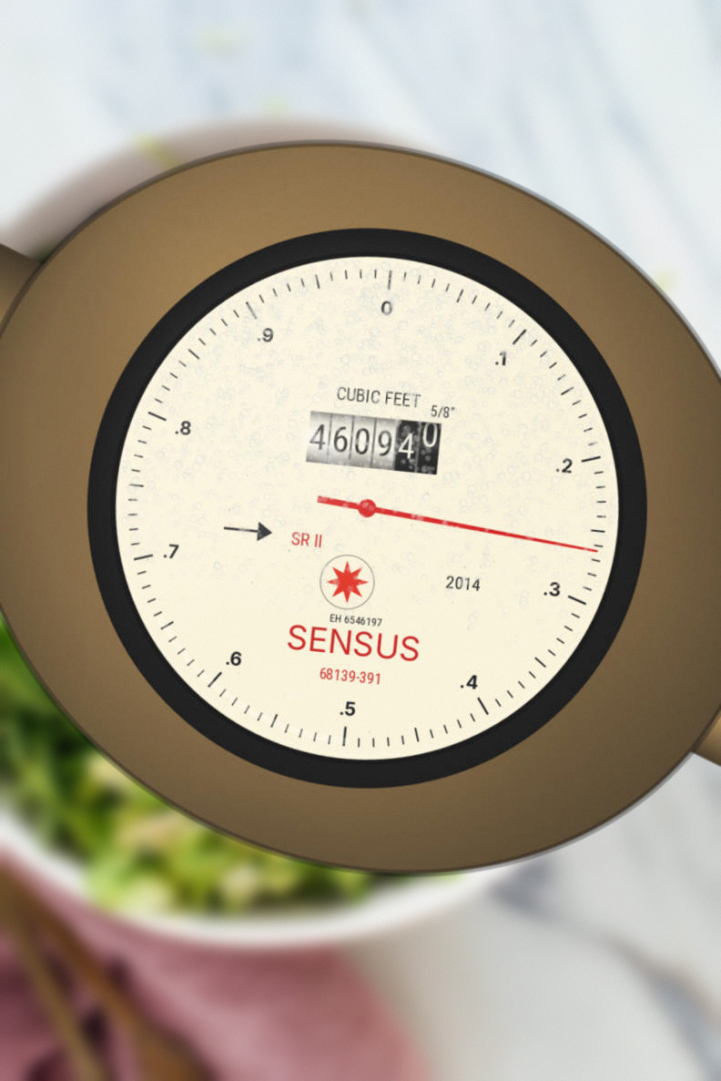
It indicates 460940.26 ft³
